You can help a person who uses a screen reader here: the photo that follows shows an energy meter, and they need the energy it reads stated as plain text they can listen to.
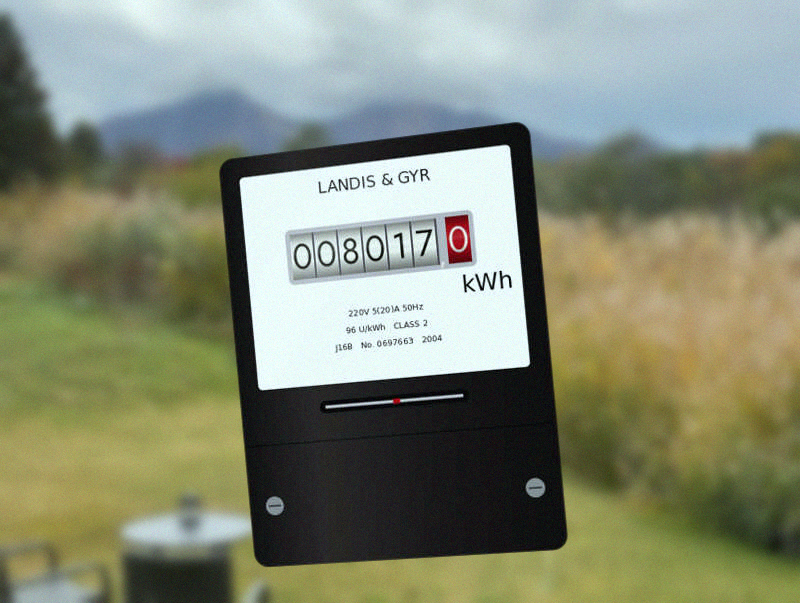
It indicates 8017.0 kWh
